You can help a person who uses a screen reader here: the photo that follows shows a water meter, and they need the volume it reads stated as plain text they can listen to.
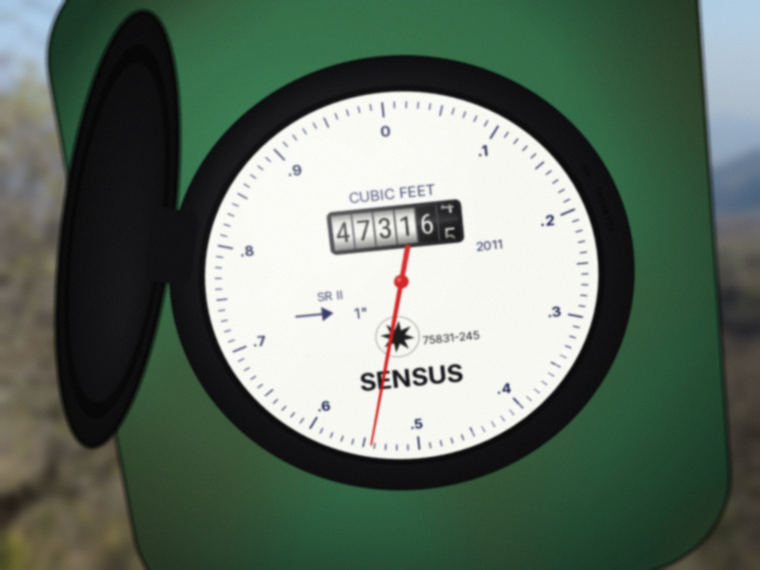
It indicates 473164.54 ft³
